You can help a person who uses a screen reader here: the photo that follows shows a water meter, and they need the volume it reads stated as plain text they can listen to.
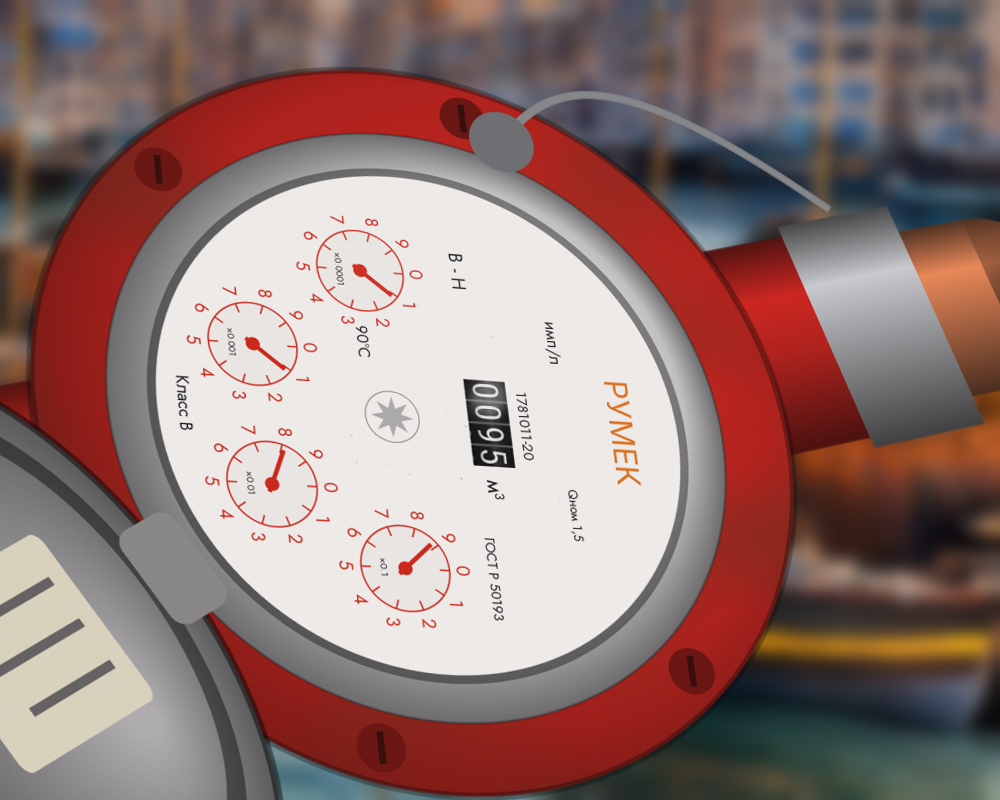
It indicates 95.8811 m³
